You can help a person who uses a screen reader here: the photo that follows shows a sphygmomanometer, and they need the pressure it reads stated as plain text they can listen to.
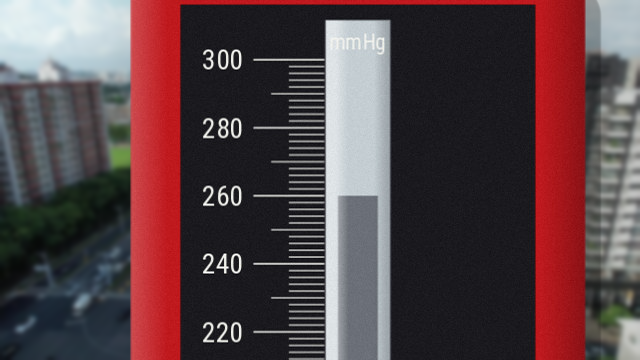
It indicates 260 mmHg
